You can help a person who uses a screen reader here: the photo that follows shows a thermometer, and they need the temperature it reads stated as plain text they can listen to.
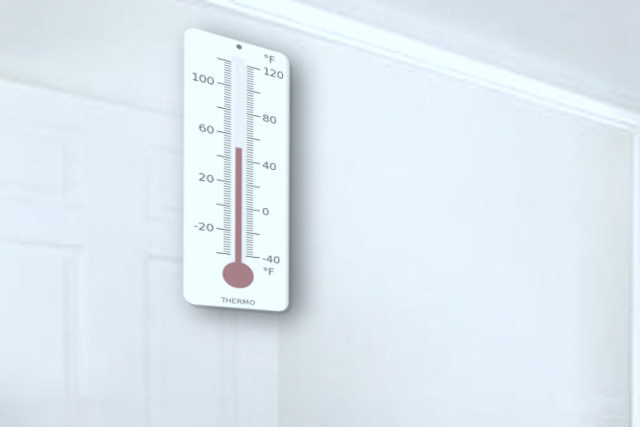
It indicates 50 °F
